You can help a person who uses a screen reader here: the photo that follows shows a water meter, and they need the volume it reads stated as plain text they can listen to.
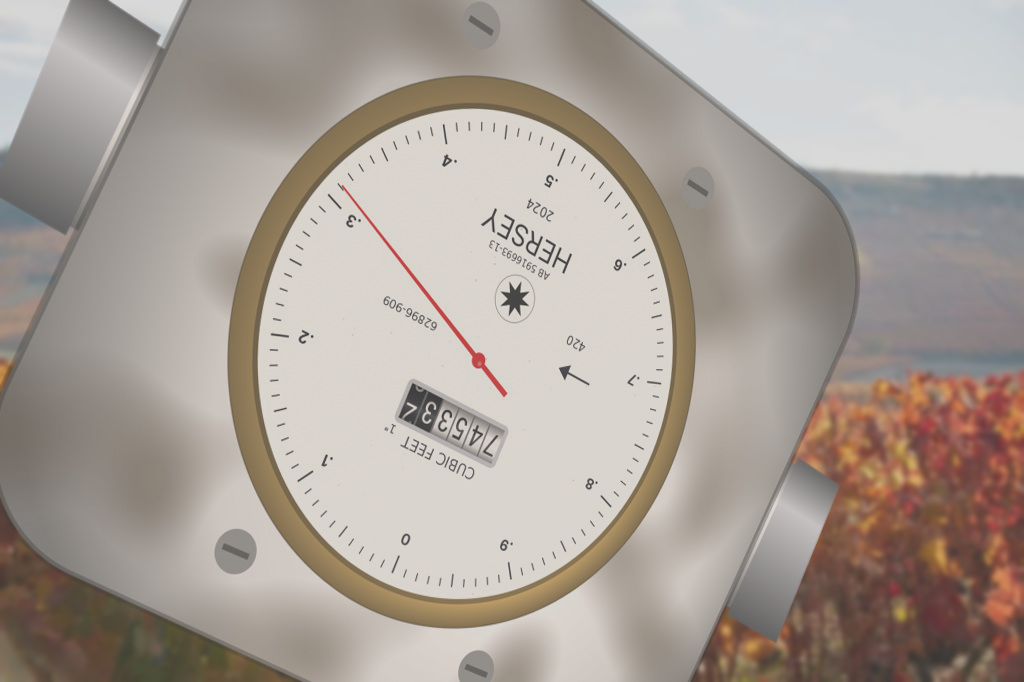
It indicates 745332.31 ft³
